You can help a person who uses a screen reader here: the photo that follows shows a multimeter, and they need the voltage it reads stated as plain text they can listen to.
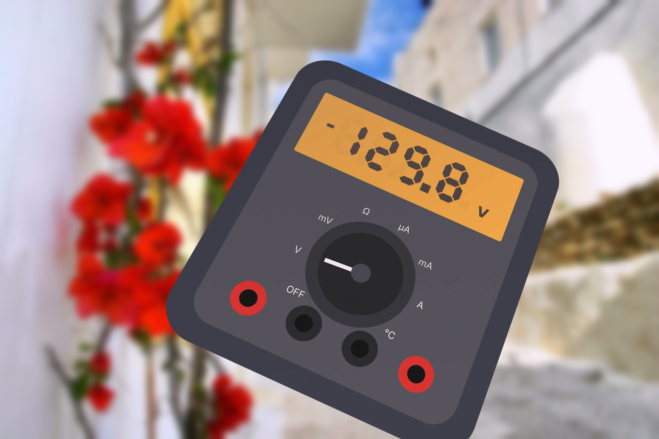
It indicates -129.8 V
